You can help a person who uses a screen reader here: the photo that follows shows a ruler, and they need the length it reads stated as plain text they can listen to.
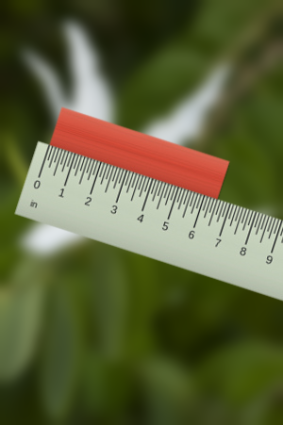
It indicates 6.5 in
